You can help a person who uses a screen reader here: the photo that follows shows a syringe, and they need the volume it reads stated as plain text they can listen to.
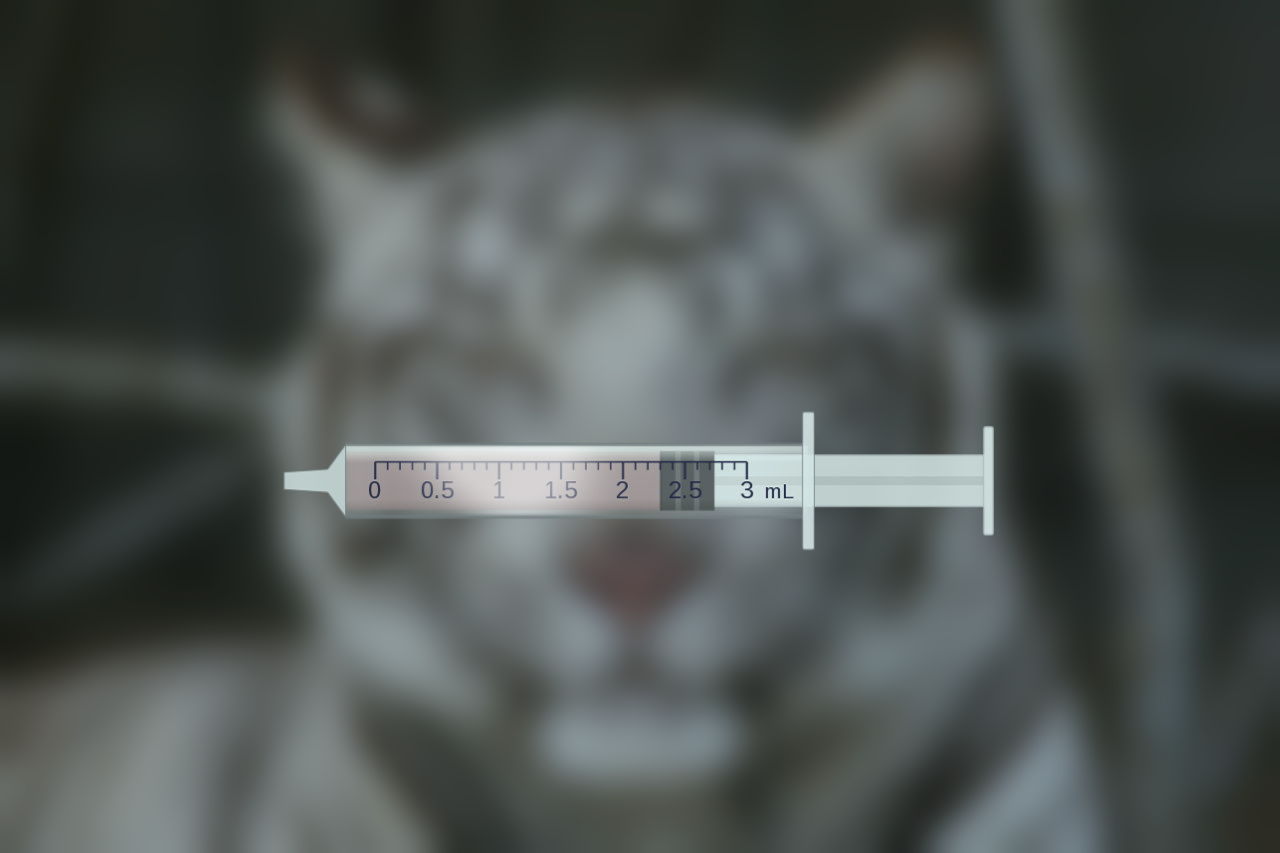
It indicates 2.3 mL
